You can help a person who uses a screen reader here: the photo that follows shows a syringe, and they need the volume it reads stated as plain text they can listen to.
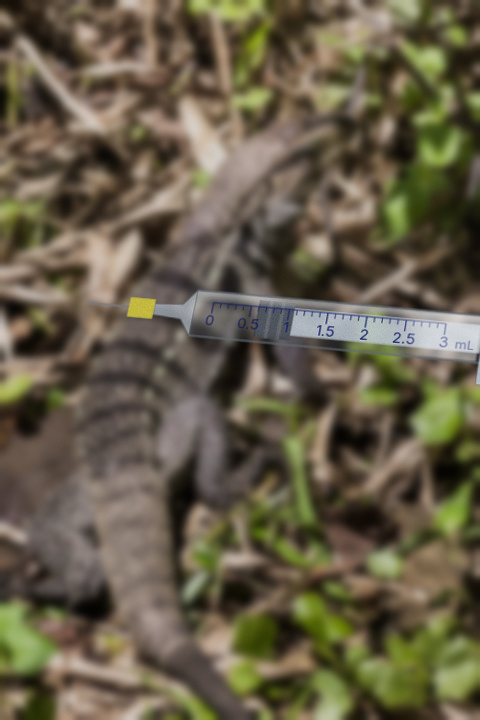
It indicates 0.6 mL
